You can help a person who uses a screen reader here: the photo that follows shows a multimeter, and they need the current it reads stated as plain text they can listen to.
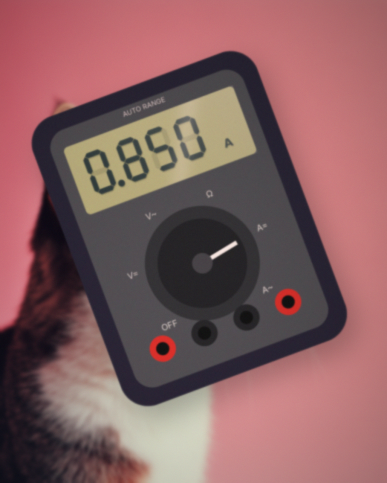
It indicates 0.850 A
